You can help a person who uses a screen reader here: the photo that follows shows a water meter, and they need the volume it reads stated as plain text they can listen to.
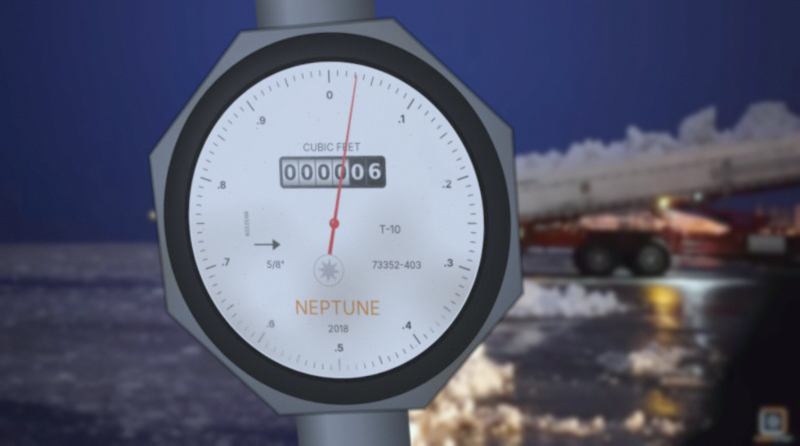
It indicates 6.03 ft³
